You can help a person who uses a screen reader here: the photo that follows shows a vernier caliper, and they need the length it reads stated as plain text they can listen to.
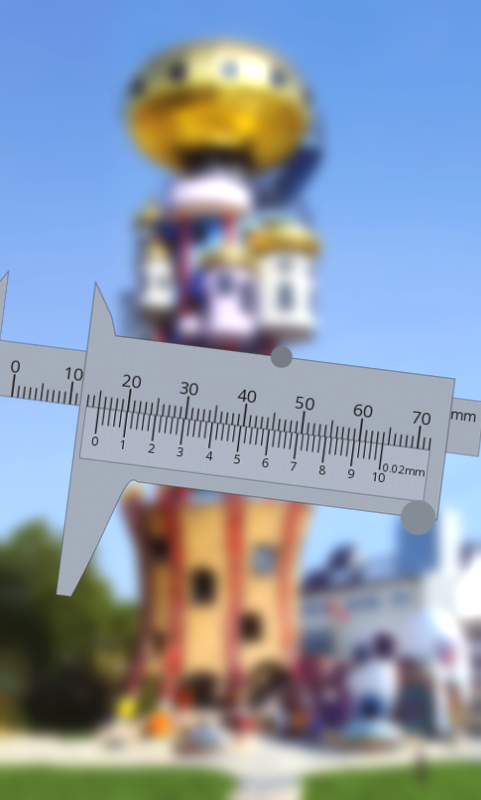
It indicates 15.0 mm
